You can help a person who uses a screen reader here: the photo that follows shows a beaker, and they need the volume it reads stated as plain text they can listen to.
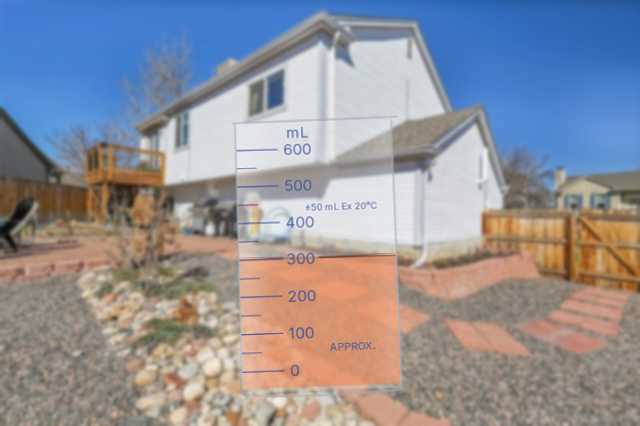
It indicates 300 mL
